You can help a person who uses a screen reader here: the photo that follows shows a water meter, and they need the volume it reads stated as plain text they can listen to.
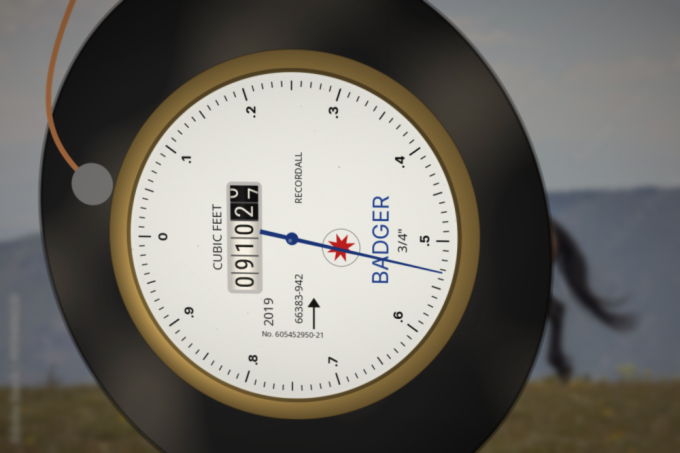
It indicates 91026.53 ft³
